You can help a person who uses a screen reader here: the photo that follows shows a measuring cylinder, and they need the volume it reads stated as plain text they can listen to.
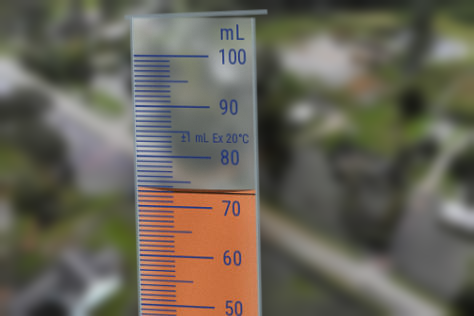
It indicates 73 mL
